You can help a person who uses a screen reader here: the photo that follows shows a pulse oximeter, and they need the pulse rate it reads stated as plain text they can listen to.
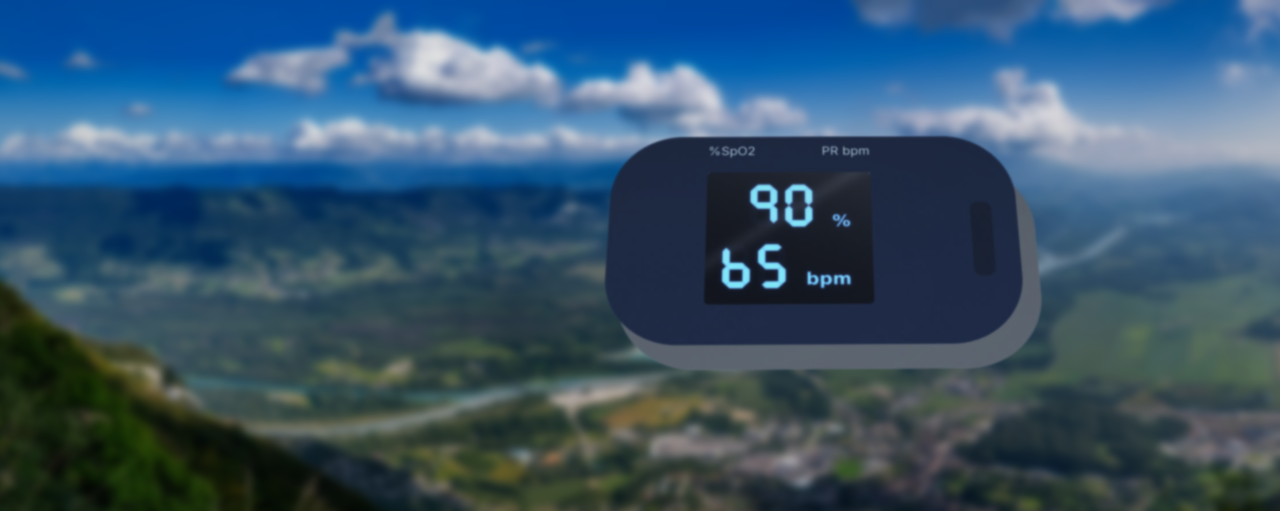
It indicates 65 bpm
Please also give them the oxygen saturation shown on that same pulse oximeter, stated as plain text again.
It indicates 90 %
